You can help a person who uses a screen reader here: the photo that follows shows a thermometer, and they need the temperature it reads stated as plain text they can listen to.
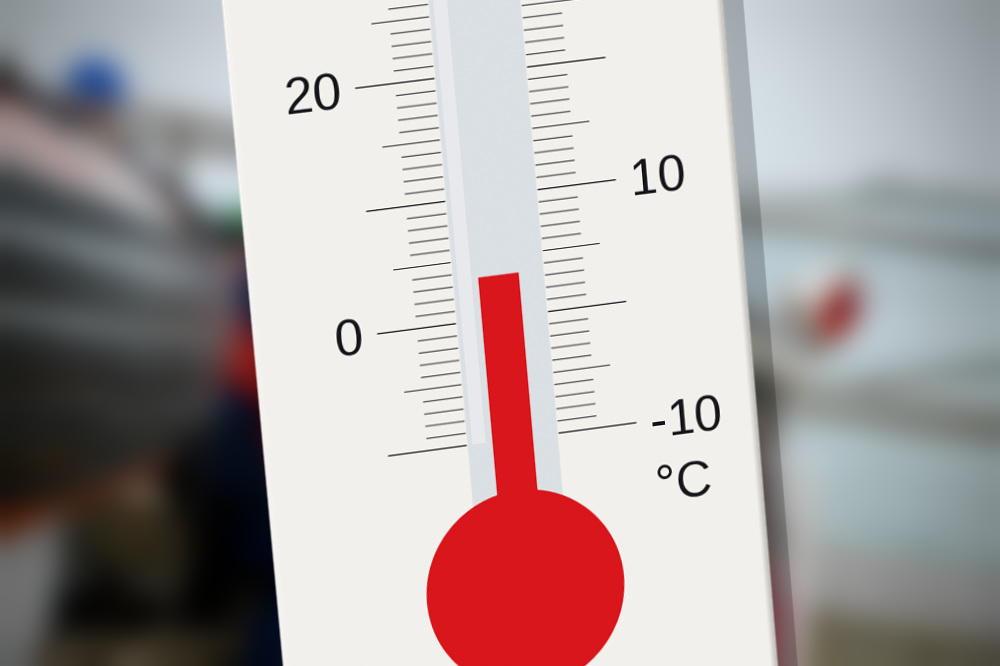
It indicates 3.5 °C
